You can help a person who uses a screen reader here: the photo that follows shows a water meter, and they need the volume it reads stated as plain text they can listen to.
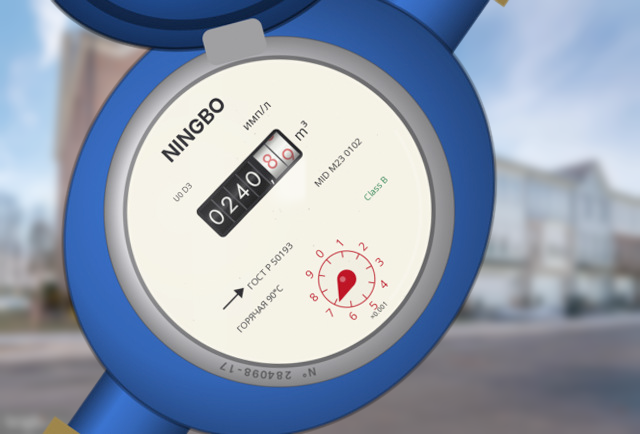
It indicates 240.886 m³
